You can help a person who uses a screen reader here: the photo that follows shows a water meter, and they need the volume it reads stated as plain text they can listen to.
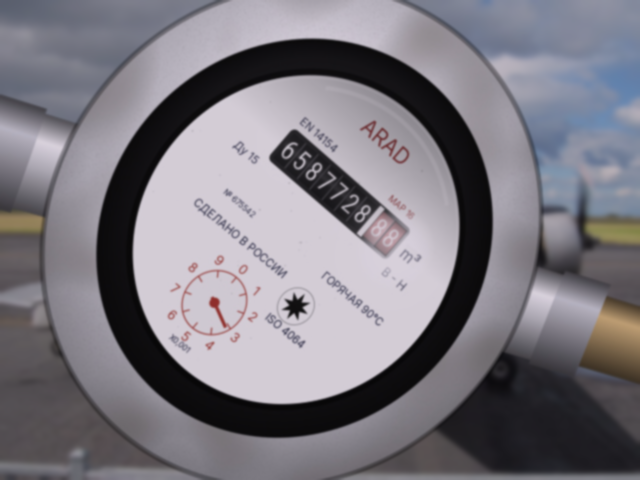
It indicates 6587728.883 m³
